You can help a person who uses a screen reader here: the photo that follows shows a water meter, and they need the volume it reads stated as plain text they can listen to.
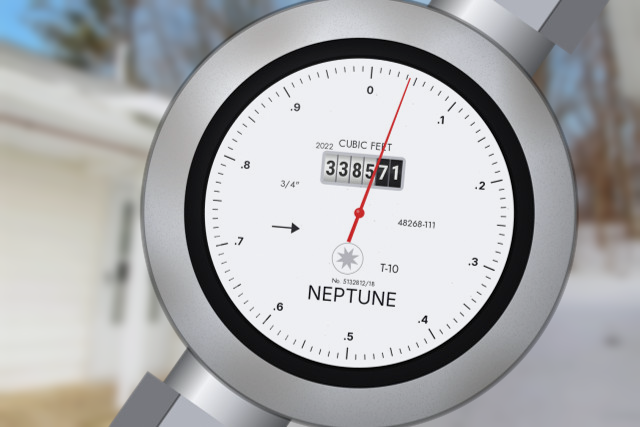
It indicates 338571.04 ft³
